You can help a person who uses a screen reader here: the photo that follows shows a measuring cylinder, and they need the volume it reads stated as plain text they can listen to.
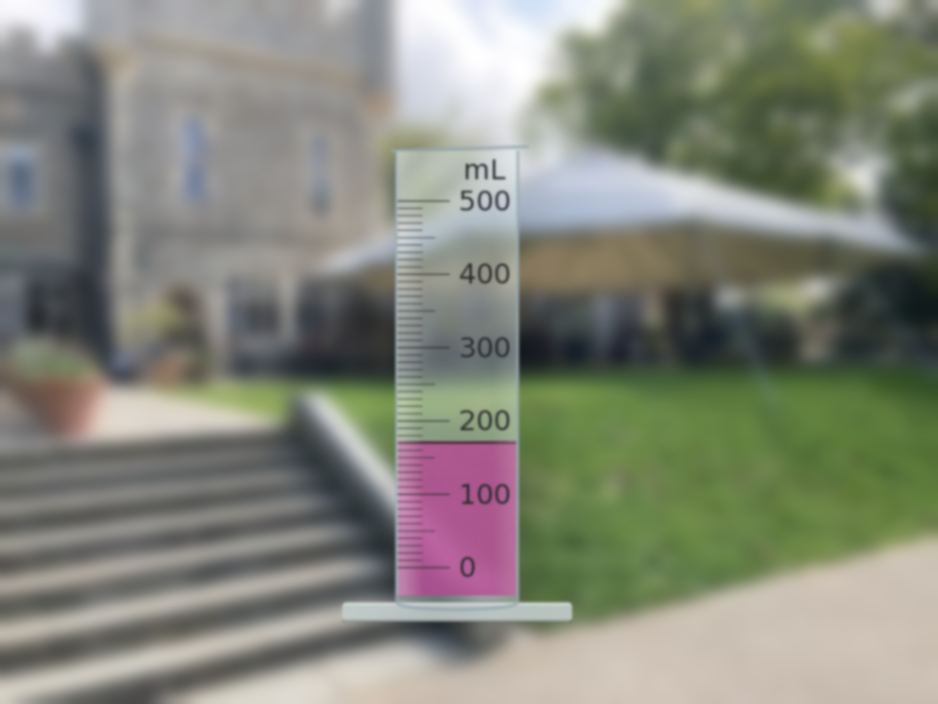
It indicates 170 mL
